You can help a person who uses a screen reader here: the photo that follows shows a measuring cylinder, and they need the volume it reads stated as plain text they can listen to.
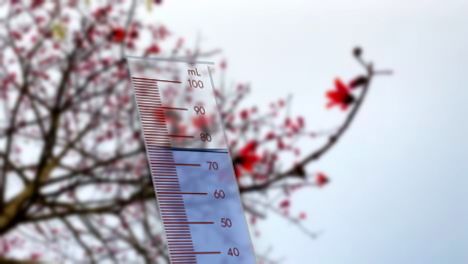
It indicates 75 mL
